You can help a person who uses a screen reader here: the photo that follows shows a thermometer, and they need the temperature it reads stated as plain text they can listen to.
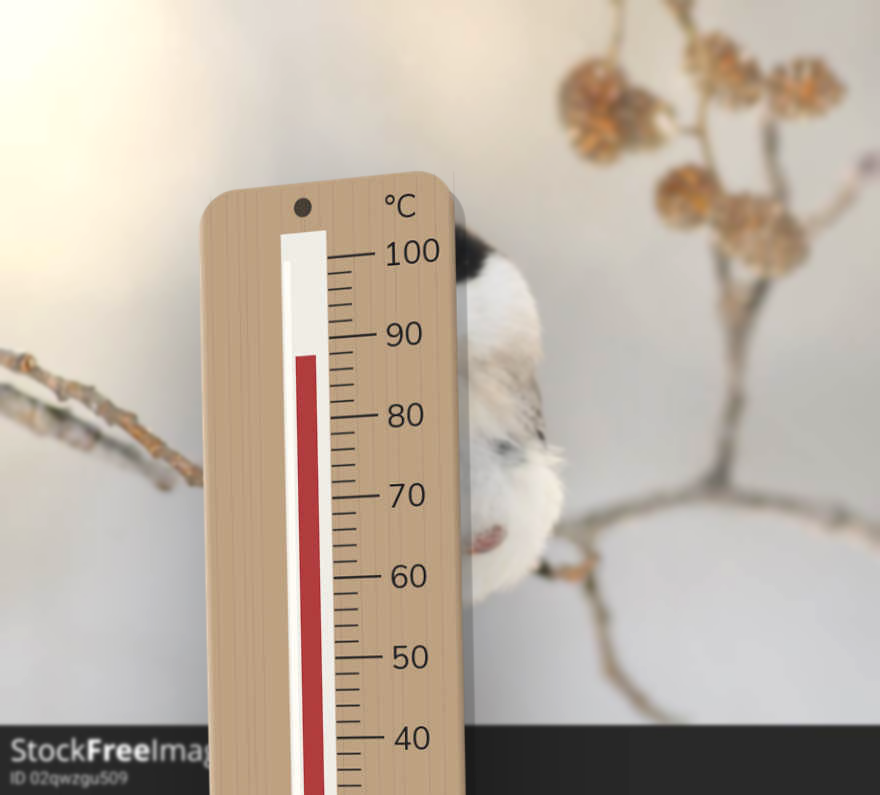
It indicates 88 °C
